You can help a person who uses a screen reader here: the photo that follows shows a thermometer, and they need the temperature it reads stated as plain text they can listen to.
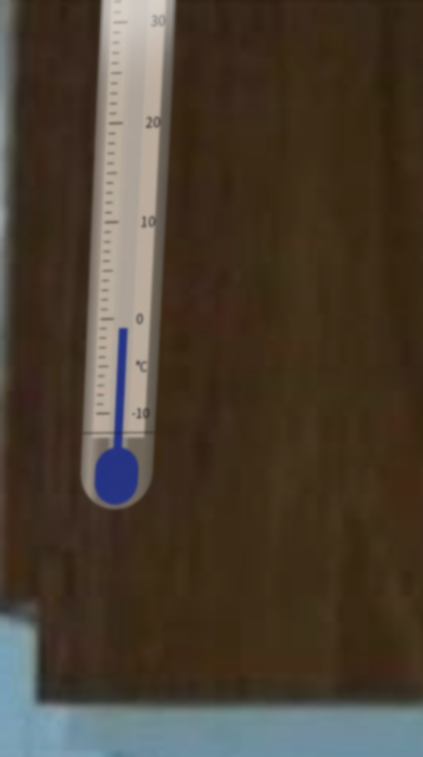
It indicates -1 °C
